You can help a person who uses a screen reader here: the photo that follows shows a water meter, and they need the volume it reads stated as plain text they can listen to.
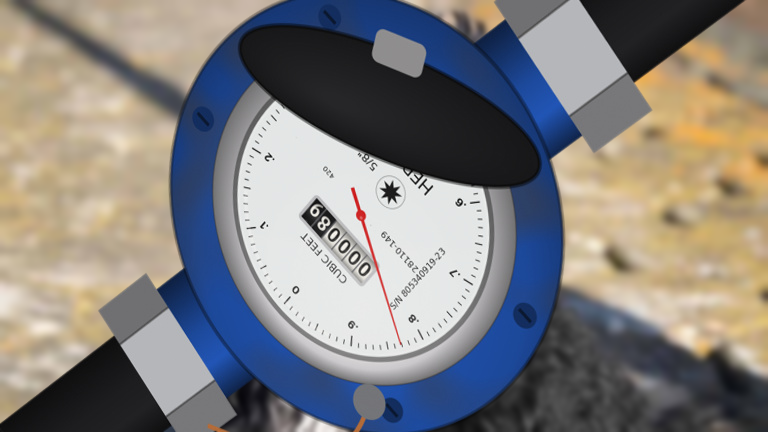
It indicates 88.83 ft³
